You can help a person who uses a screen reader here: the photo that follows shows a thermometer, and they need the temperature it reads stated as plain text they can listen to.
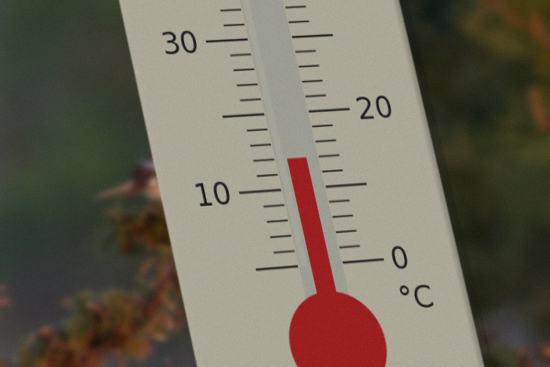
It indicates 14 °C
